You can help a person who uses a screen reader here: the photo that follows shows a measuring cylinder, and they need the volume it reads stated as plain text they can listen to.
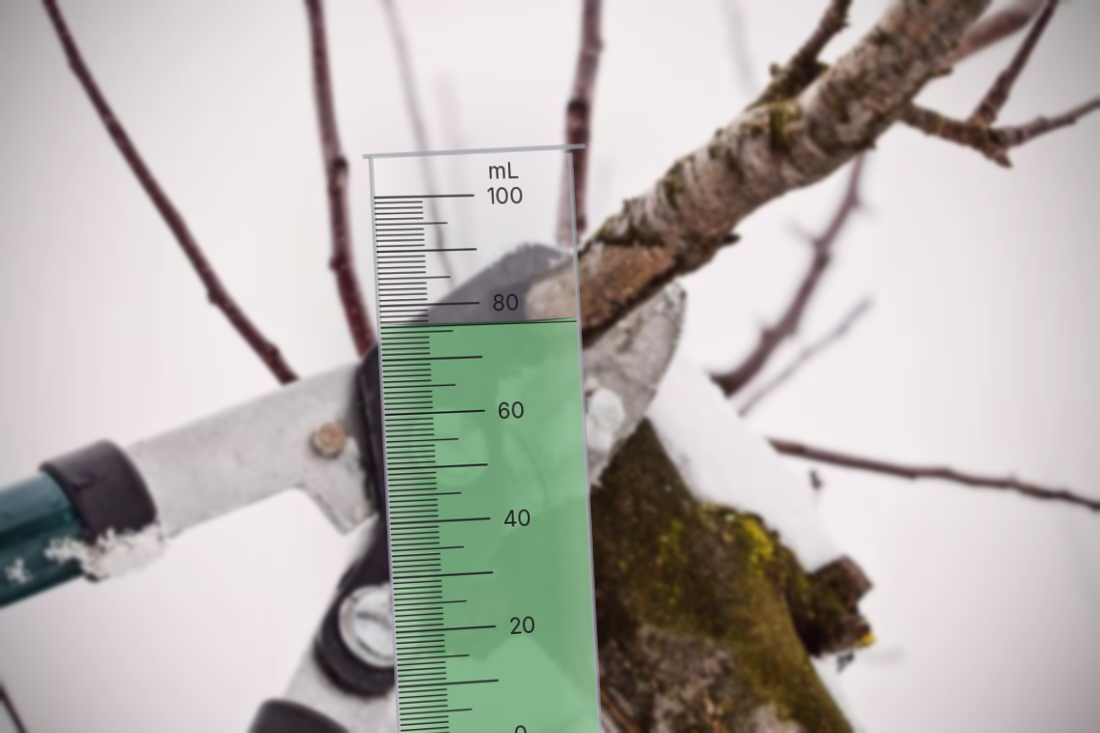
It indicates 76 mL
